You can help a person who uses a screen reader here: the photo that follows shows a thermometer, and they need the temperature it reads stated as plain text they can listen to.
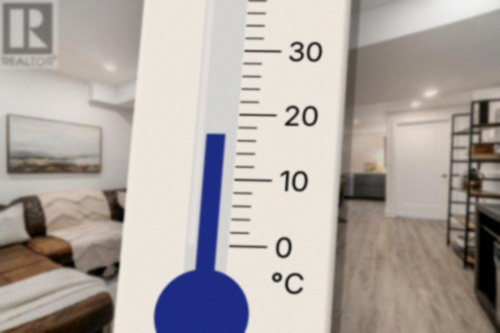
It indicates 17 °C
